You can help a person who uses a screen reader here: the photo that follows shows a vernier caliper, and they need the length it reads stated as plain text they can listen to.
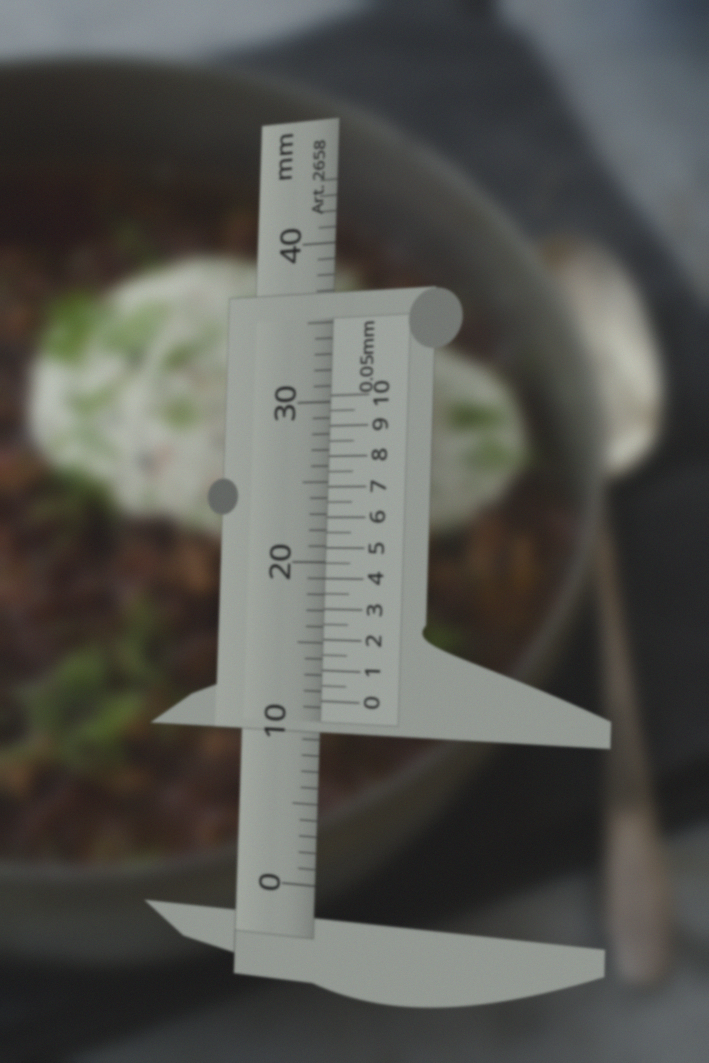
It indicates 11.4 mm
